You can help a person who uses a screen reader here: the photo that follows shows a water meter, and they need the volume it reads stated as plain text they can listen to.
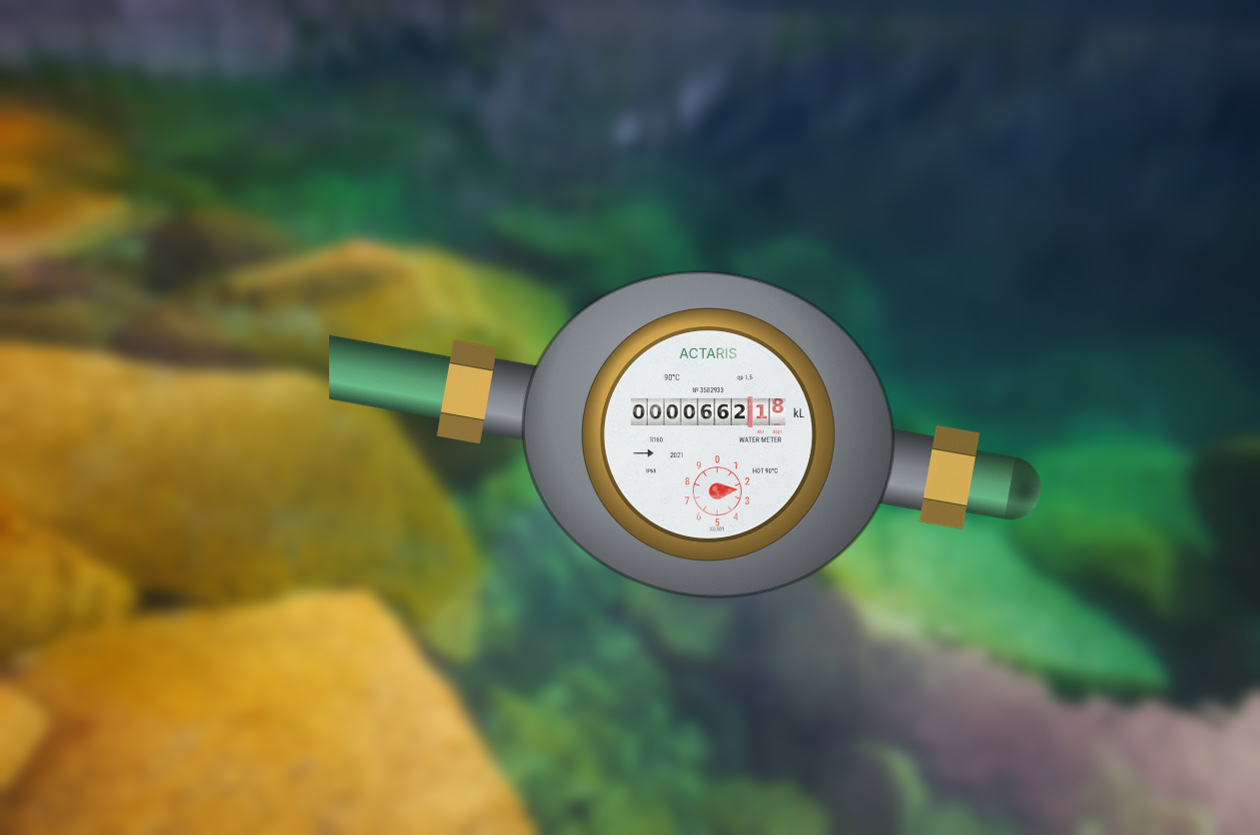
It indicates 662.182 kL
